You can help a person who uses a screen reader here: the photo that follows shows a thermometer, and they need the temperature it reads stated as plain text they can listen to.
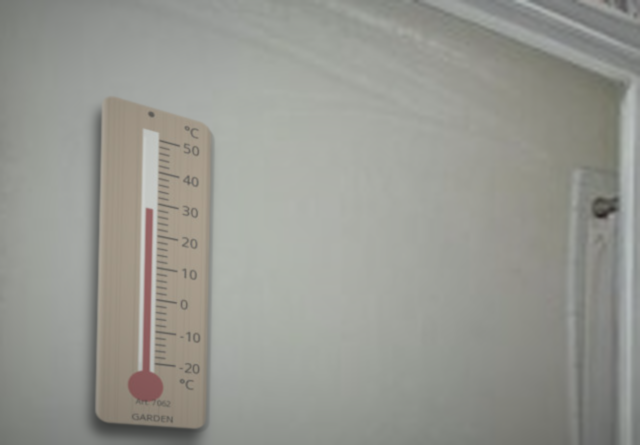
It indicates 28 °C
